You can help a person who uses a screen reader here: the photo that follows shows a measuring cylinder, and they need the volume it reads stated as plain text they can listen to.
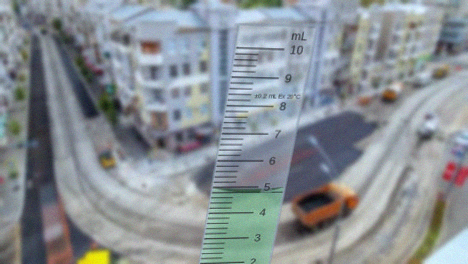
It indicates 4.8 mL
